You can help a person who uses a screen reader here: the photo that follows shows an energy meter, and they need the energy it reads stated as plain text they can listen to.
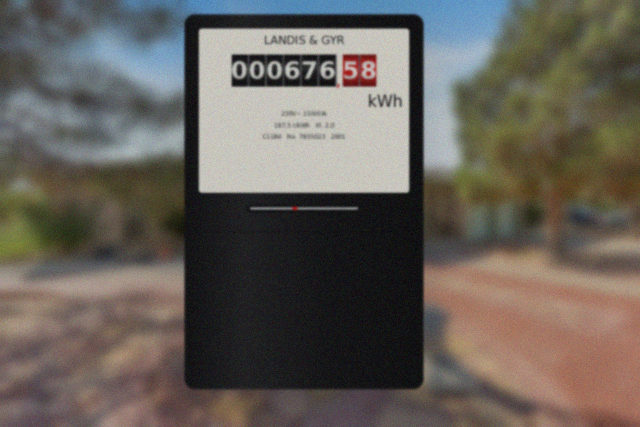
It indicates 676.58 kWh
